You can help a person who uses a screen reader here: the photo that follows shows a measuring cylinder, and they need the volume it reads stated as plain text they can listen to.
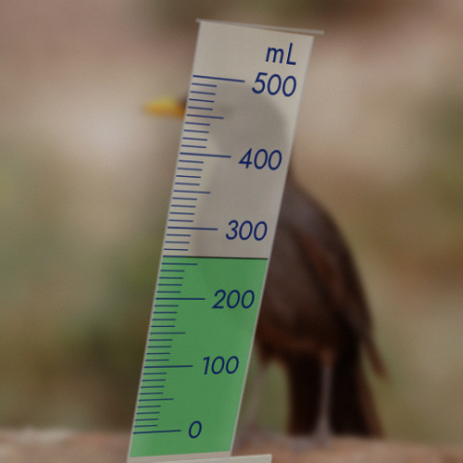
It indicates 260 mL
